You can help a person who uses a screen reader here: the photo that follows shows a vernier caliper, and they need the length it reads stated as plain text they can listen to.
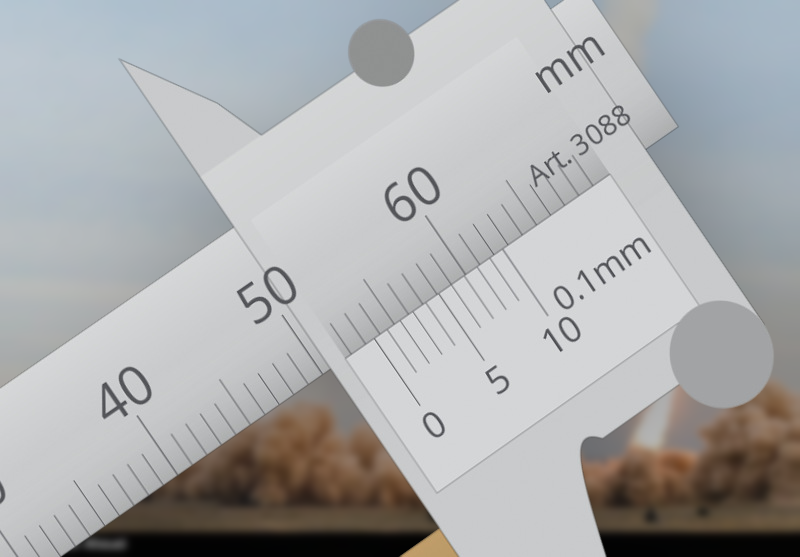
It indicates 53.6 mm
